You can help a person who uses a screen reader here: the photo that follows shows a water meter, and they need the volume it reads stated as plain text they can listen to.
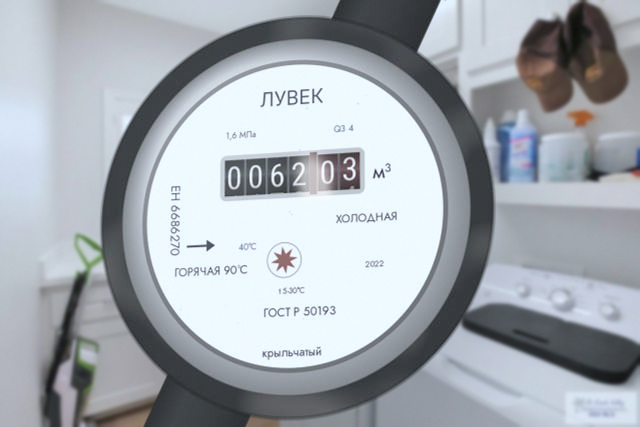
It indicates 62.03 m³
